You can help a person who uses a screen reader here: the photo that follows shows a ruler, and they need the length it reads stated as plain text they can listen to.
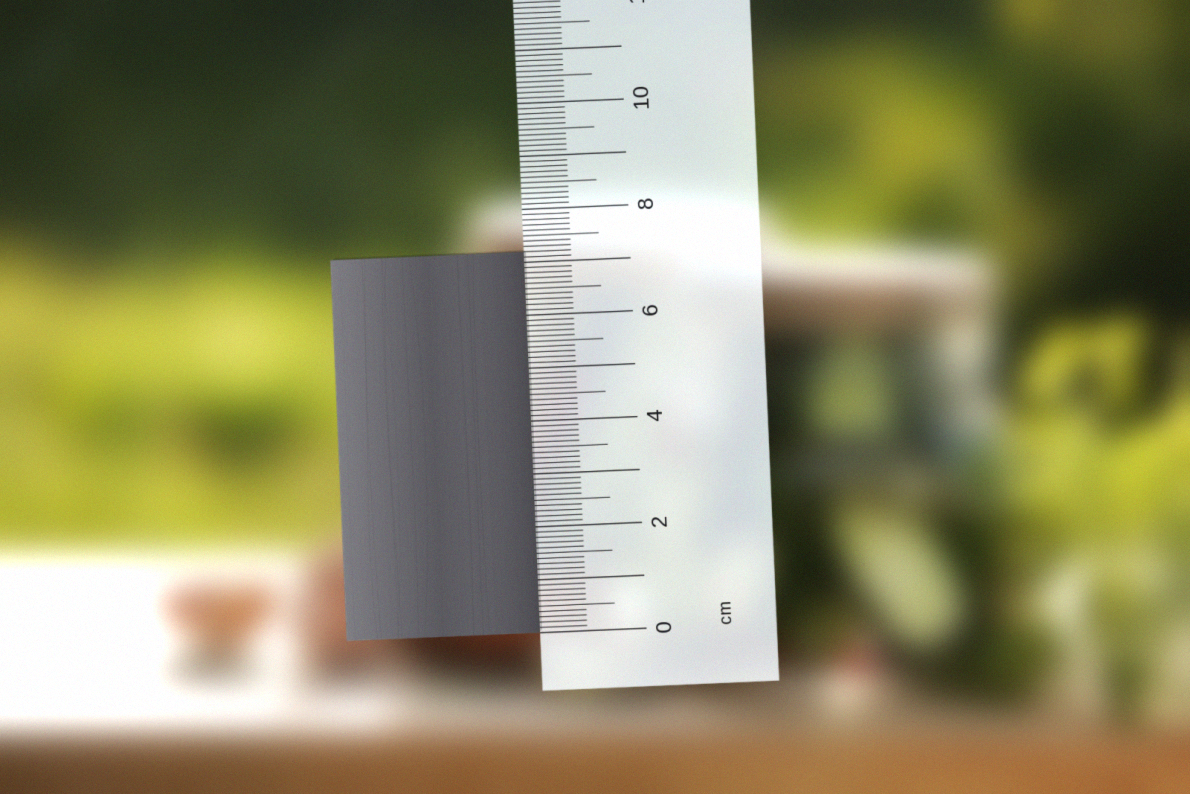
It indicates 7.2 cm
